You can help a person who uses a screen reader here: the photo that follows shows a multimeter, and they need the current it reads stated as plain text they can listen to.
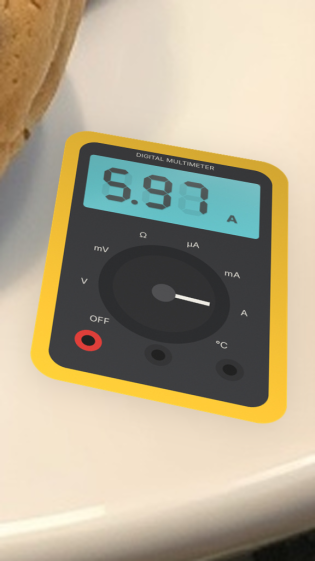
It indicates 5.97 A
